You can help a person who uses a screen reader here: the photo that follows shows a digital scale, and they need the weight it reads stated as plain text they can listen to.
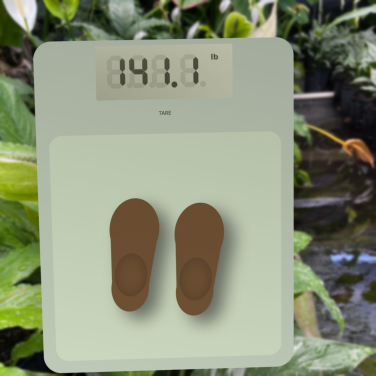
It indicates 141.1 lb
